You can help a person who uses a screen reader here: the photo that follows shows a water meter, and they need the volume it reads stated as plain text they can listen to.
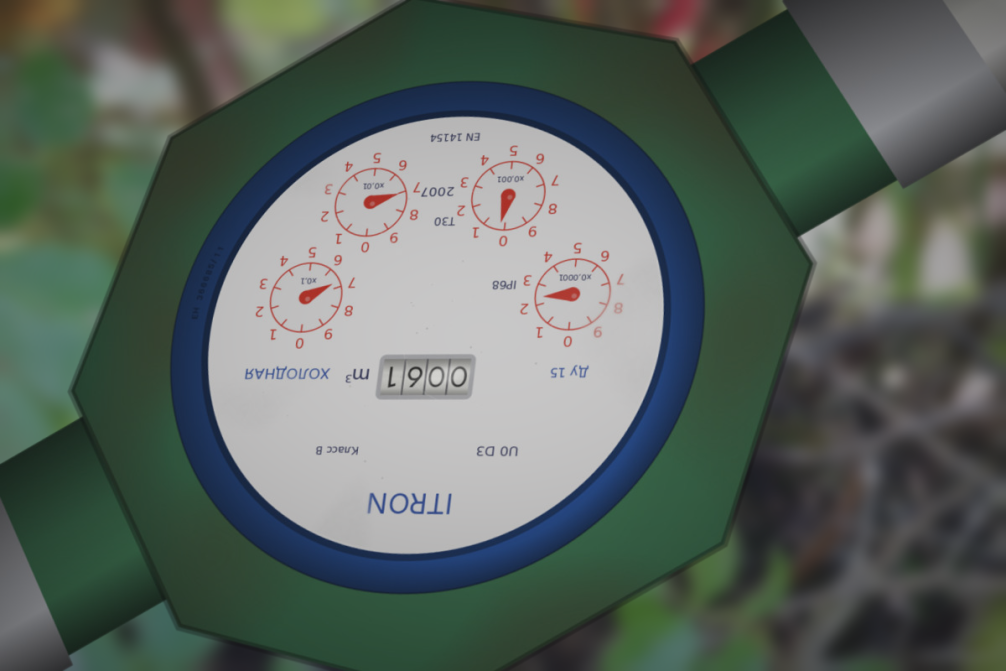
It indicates 61.6702 m³
